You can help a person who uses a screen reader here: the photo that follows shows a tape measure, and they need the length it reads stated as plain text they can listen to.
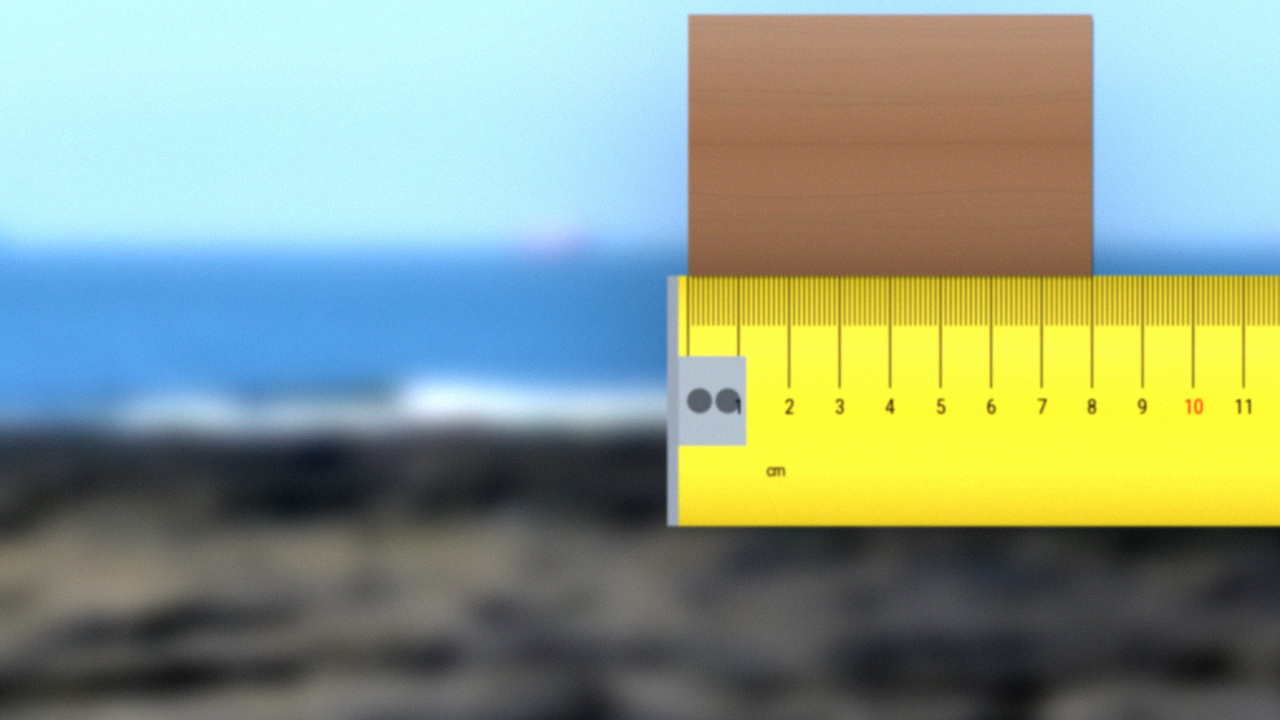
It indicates 8 cm
